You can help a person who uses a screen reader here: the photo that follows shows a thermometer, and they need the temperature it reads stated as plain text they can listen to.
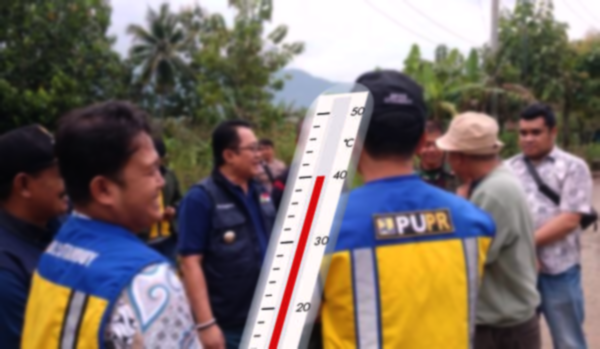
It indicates 40 °C
